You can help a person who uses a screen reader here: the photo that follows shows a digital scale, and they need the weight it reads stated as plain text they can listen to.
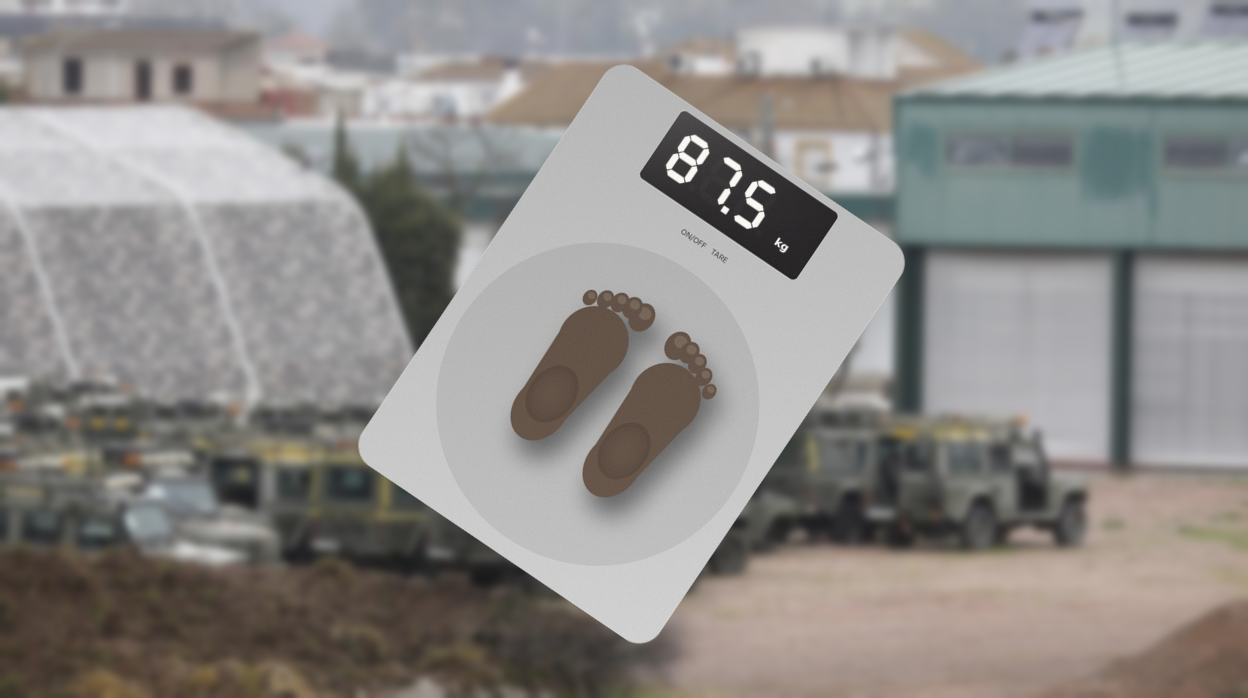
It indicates 87.5 kg
